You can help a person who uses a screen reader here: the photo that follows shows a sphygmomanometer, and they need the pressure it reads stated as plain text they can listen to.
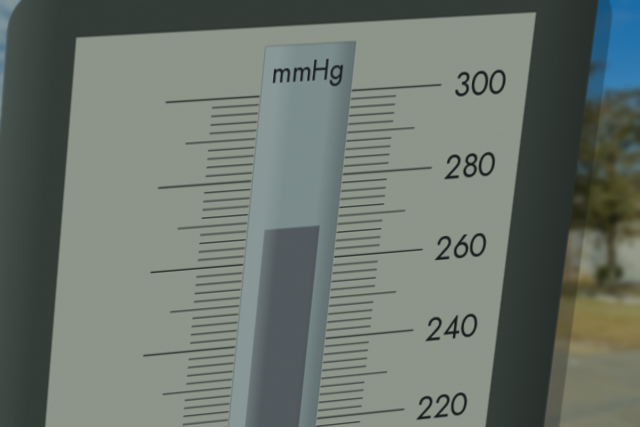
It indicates 268 mmHg
